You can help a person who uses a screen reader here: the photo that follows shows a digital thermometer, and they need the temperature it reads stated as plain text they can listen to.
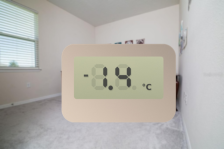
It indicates -1.4 °C
